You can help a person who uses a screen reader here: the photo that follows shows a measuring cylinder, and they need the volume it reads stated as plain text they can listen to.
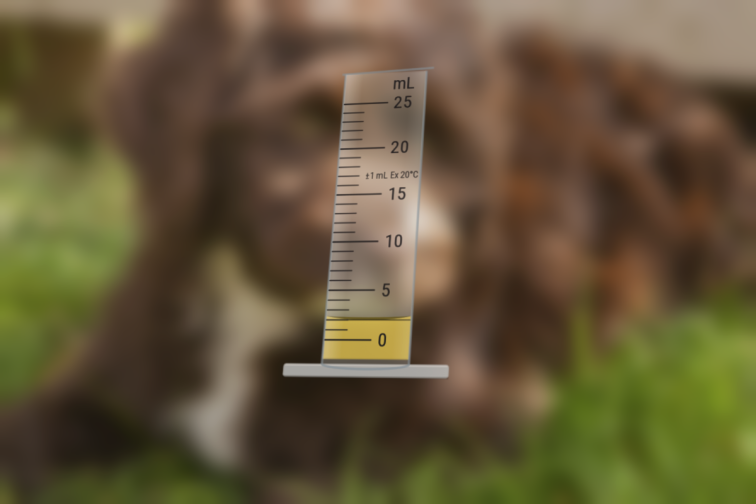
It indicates 2 mL
